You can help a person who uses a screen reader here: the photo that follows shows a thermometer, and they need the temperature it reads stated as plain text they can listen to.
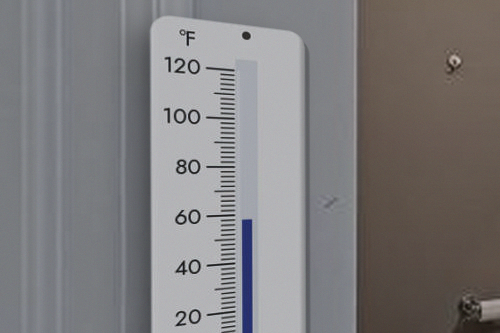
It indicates 58 °F
